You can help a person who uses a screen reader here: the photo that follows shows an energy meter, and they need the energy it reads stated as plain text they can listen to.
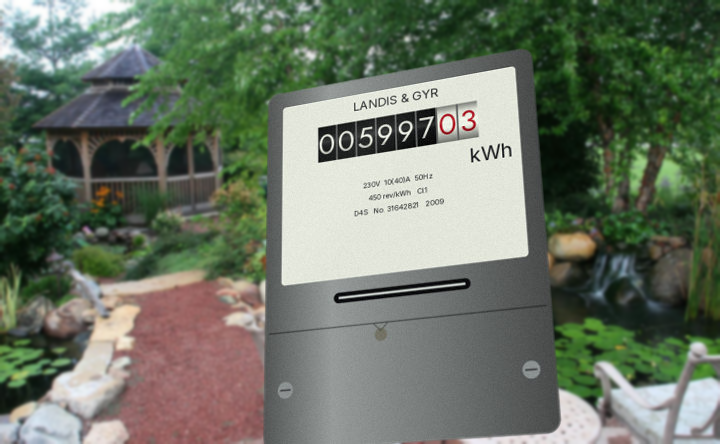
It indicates 5997.03 kWh
